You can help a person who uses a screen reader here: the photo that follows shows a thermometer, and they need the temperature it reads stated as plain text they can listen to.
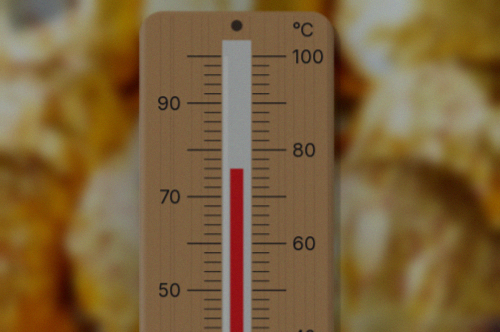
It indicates 76 °C
